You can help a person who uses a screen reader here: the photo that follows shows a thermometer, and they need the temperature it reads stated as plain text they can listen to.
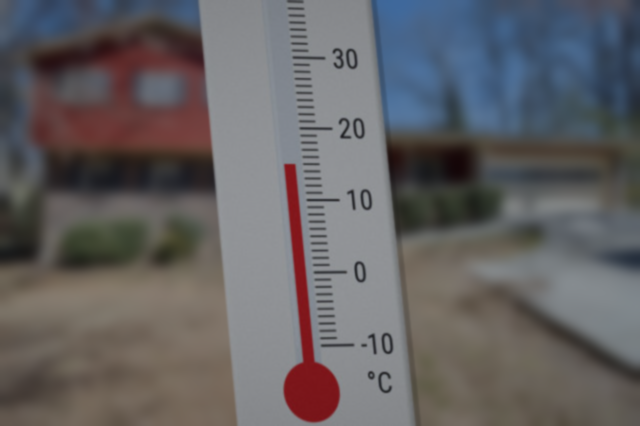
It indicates 15 °C
